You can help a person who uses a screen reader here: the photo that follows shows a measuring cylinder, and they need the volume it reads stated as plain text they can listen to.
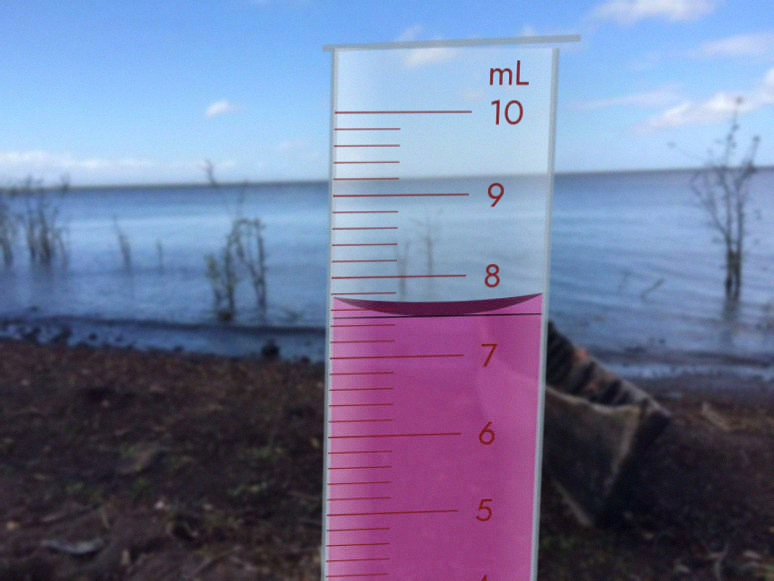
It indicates 7.5 mL
